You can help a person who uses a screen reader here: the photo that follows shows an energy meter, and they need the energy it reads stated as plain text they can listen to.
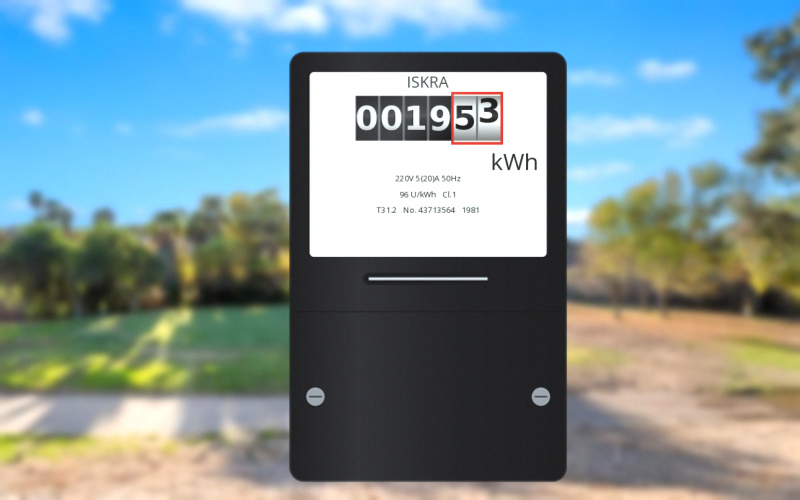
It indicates 19.53 kWh
